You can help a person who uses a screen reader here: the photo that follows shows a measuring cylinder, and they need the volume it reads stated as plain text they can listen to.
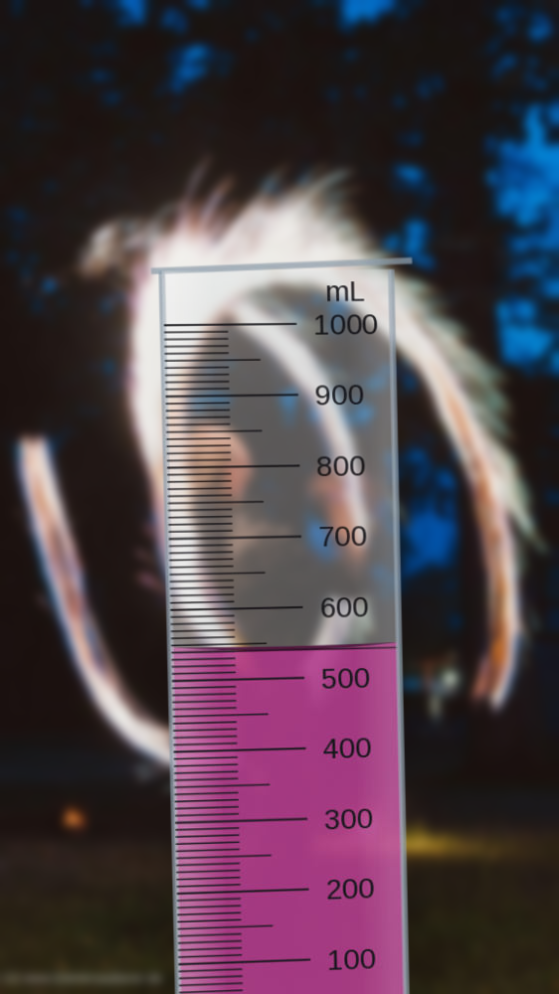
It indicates 540 mL
